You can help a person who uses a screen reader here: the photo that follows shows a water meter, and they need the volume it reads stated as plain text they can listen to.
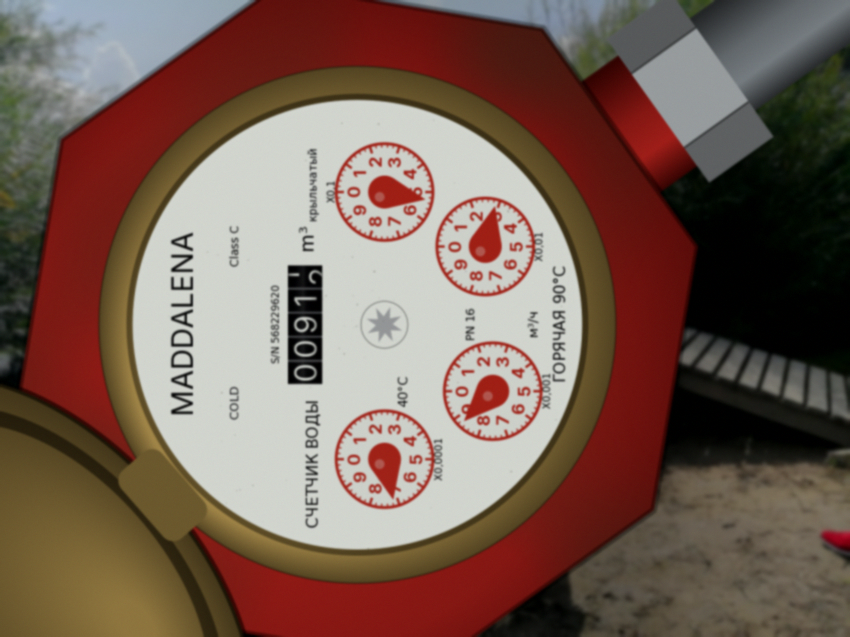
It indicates 911.5287 m³
